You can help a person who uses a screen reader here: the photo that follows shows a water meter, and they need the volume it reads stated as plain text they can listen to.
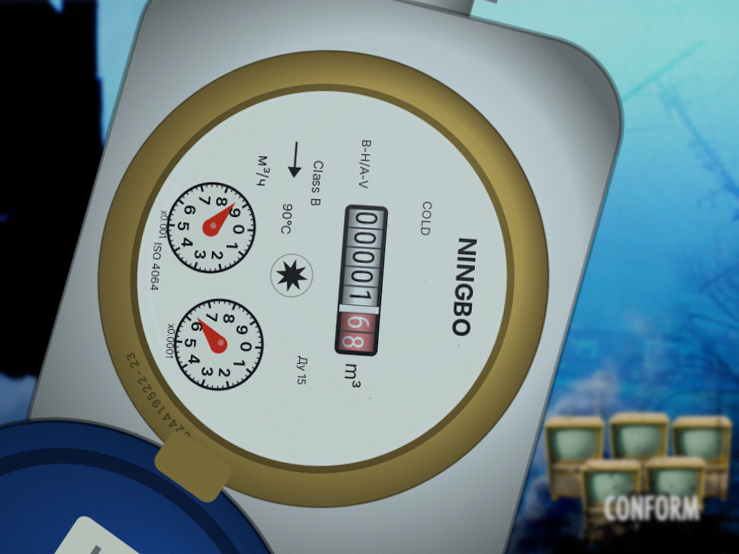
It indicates 1.6786 m³
